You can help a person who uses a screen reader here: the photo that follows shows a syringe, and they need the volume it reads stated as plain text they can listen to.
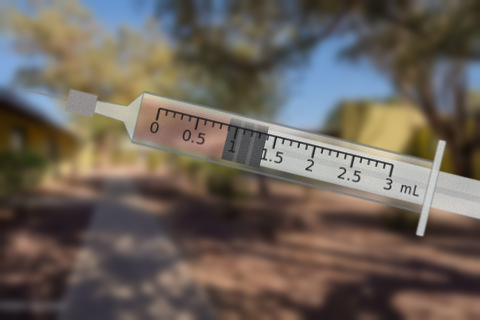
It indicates 0.9 mL
